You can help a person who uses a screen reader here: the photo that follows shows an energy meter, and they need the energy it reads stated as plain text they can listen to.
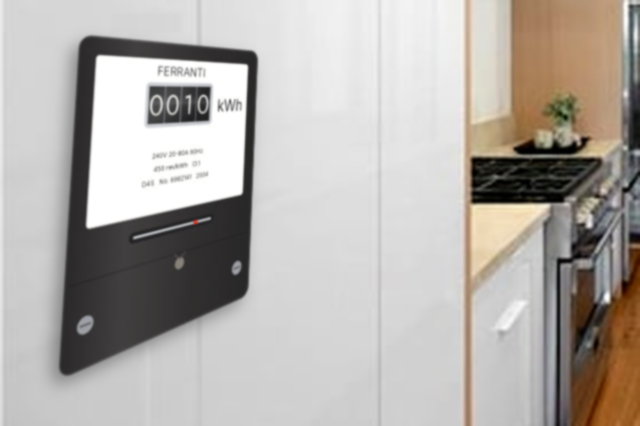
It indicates 10 kWh
